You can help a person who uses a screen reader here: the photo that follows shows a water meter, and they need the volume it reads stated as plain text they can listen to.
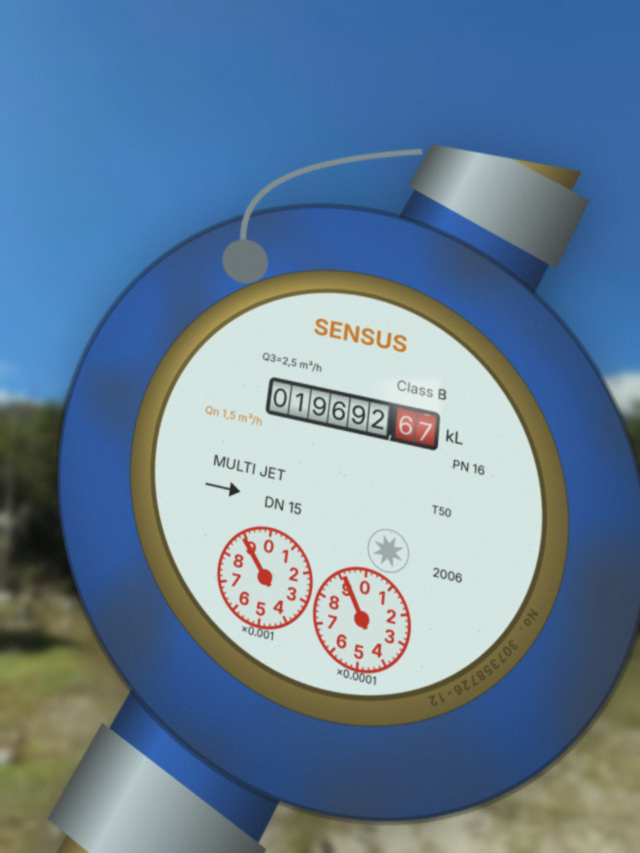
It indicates 19692.6689 kL
